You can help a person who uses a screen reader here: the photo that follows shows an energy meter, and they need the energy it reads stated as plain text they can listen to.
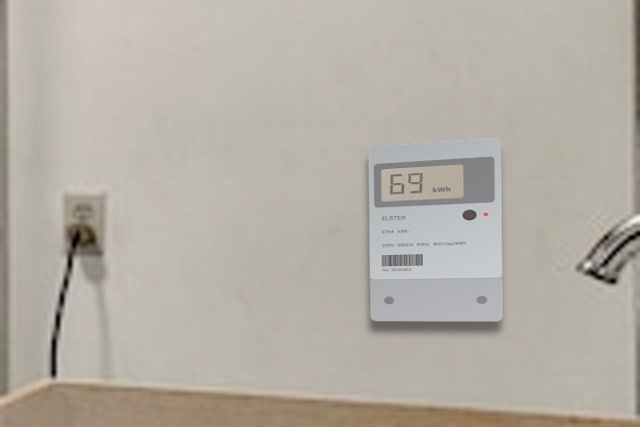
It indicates 69 kWh
